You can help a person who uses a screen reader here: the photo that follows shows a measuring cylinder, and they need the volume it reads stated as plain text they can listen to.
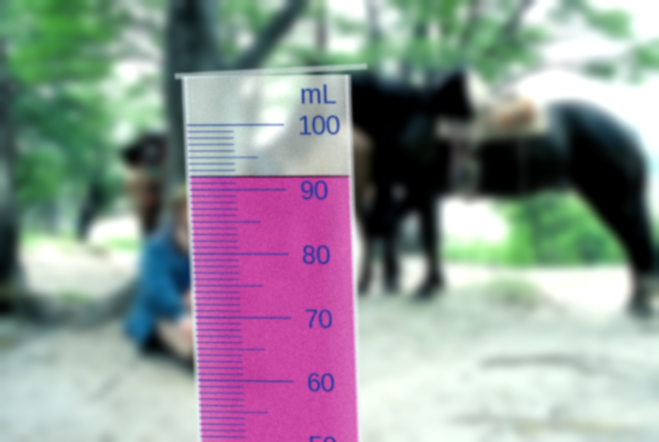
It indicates 92 mL
